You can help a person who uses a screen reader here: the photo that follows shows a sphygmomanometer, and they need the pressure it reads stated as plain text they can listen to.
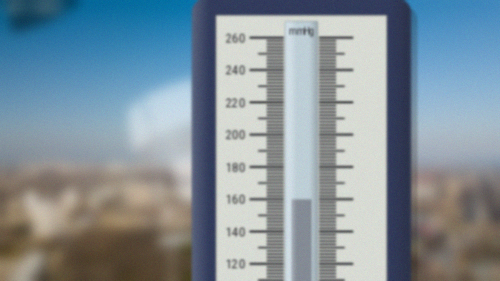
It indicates 160 mmHg
